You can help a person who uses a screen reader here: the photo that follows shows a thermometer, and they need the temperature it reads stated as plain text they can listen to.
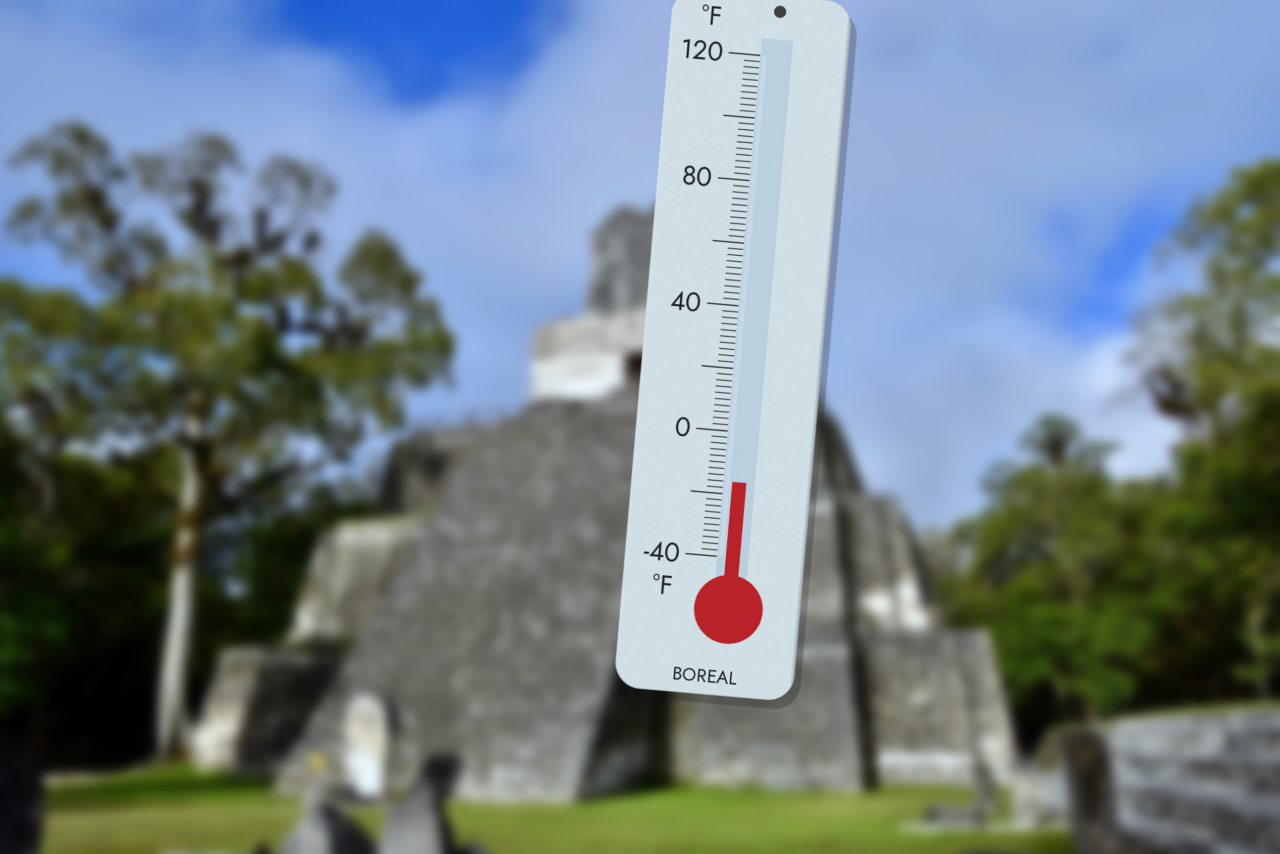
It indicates -16 °F
